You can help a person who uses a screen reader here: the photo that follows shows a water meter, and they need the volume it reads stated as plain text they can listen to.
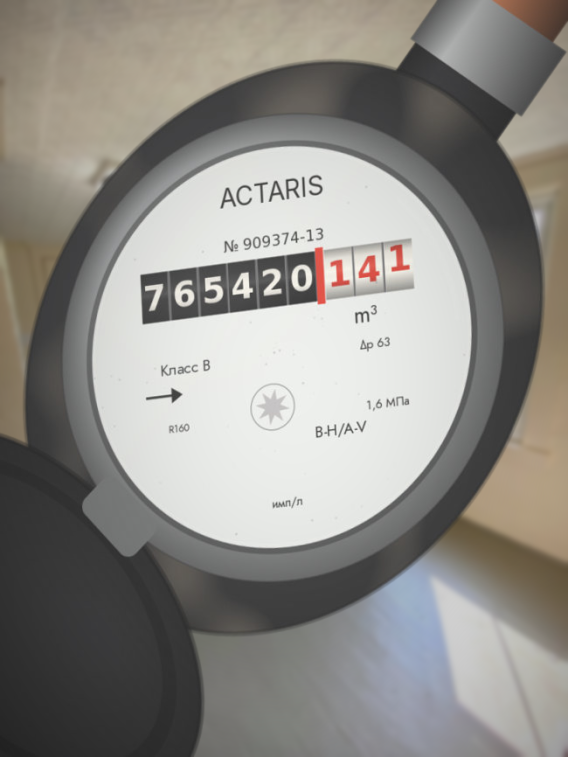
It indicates 765420.141 m³
